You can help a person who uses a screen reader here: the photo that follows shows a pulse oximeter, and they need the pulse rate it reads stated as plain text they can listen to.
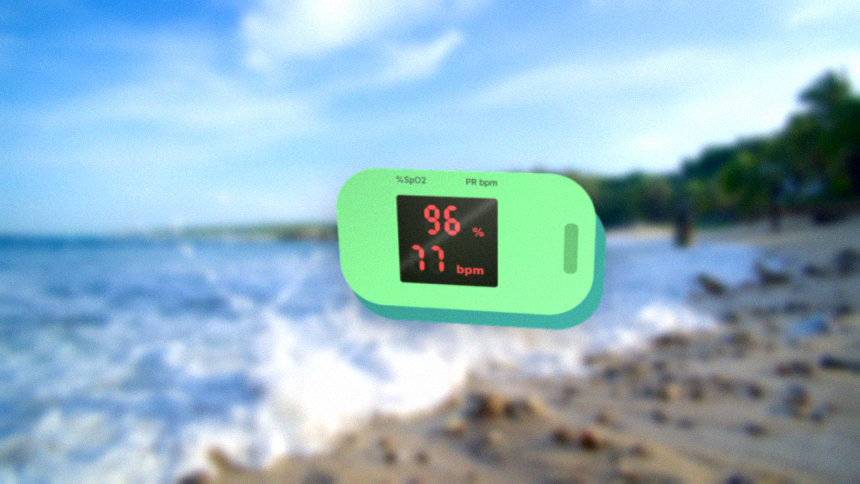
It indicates 77 bpm
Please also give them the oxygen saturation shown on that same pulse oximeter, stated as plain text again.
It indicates 96 %
